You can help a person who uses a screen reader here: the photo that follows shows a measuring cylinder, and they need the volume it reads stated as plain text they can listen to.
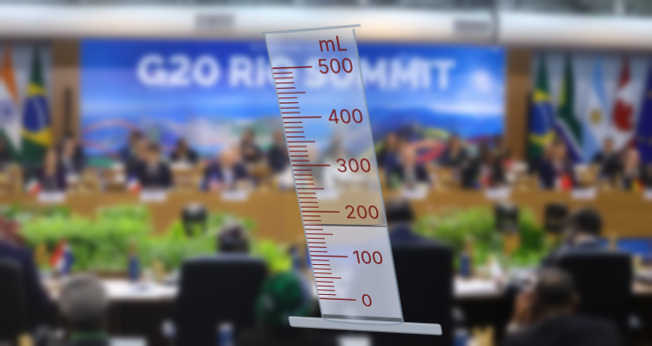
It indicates 170 mL
